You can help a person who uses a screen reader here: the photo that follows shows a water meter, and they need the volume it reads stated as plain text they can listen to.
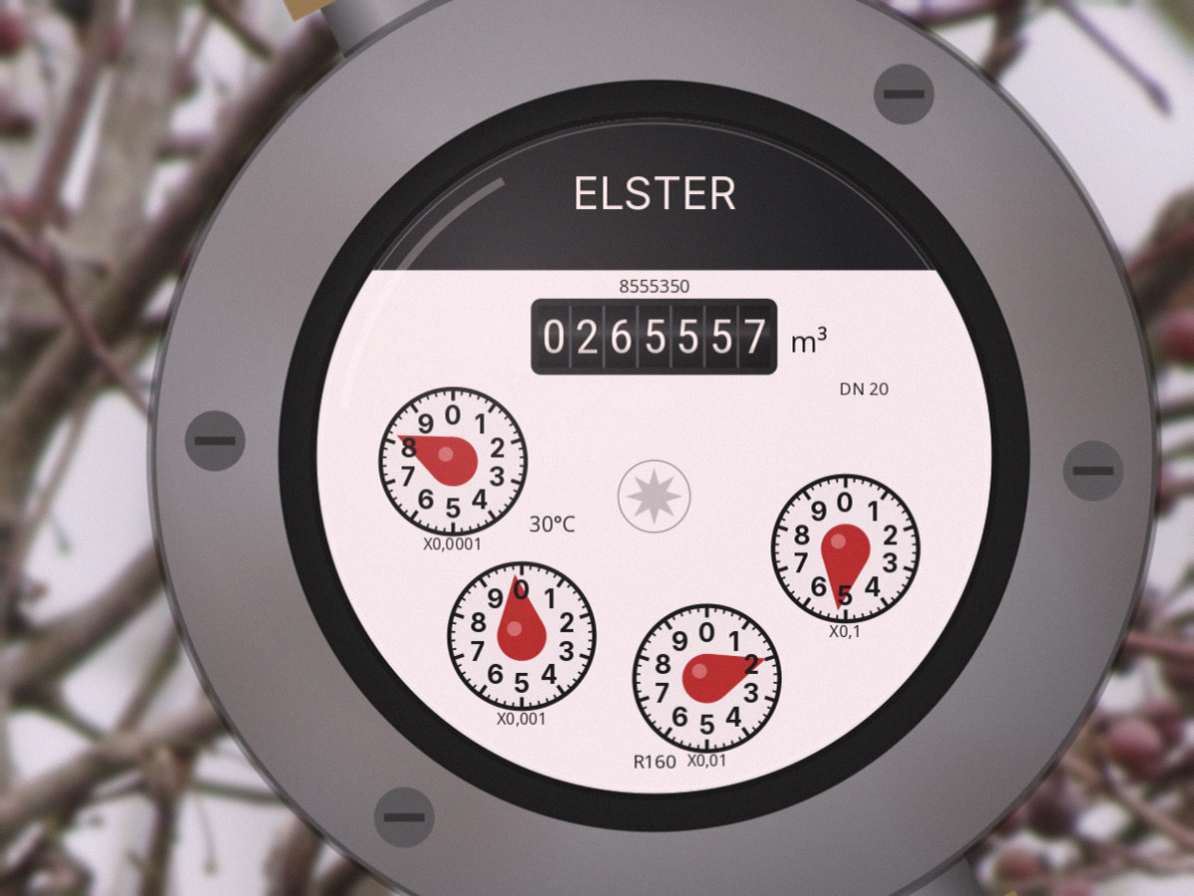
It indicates 265557.5198 m³
